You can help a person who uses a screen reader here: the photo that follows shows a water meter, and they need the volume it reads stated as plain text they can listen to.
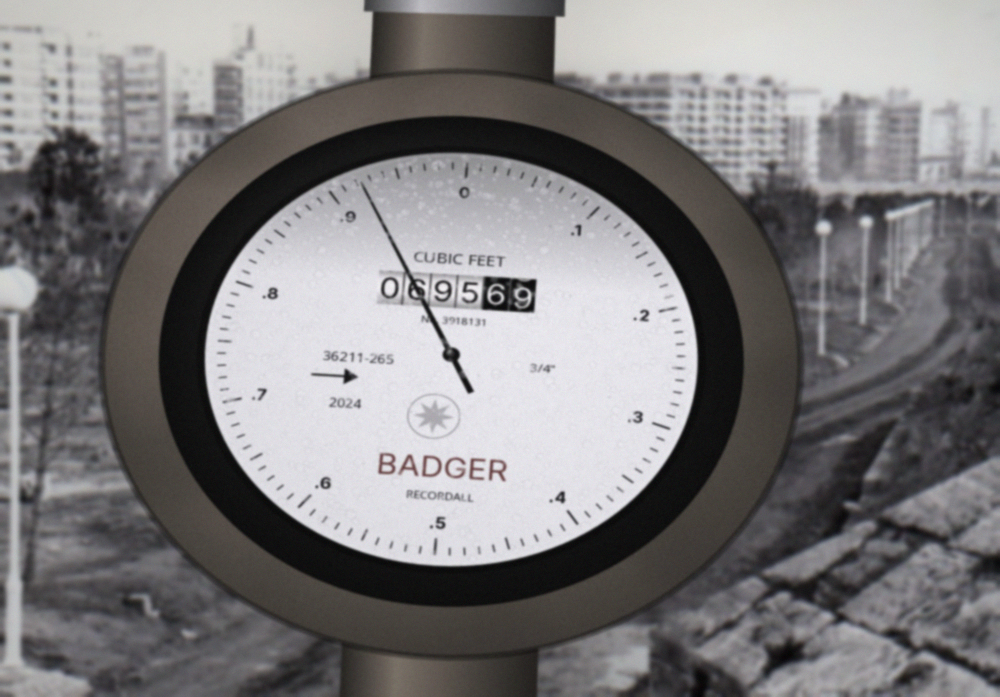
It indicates 69568.92 ft³
